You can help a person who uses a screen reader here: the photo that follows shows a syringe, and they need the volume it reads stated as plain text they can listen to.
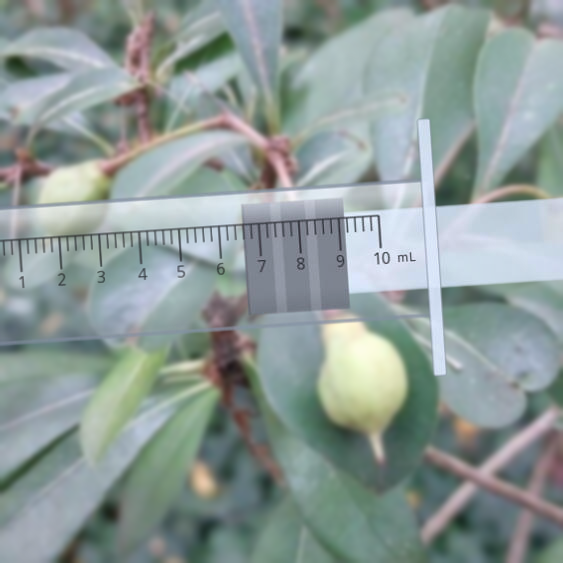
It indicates 6.6 mL
